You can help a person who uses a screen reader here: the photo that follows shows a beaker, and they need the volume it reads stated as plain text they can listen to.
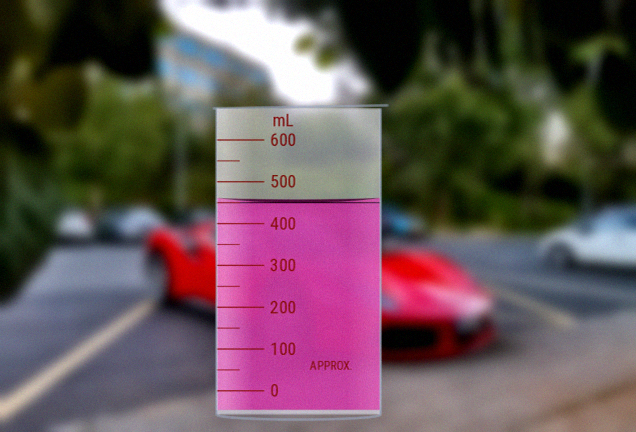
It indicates 450 mL
